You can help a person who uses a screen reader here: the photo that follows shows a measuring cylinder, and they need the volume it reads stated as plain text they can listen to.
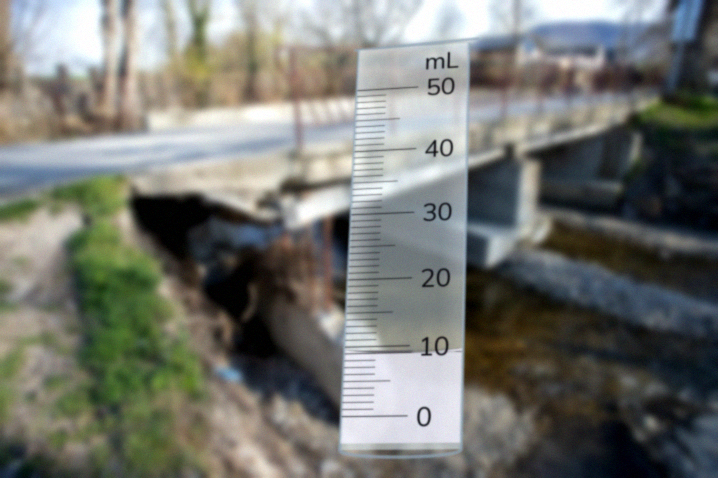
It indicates 9 mL
